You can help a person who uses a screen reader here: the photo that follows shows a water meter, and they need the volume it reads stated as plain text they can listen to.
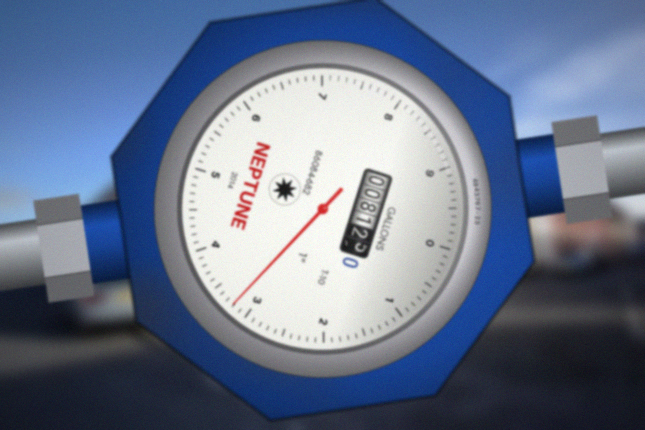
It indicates 81253.2 gal
